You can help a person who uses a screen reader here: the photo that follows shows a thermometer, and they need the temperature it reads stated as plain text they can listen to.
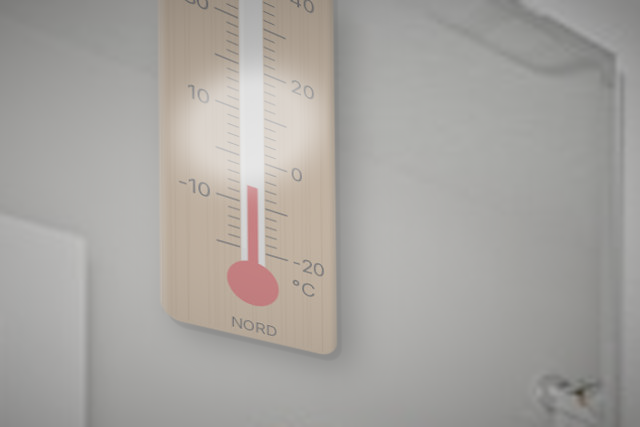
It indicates -6 °C
